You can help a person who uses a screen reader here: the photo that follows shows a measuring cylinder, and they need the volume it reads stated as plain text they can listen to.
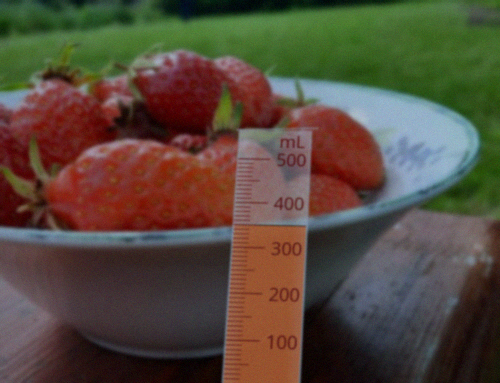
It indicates 350 mL
